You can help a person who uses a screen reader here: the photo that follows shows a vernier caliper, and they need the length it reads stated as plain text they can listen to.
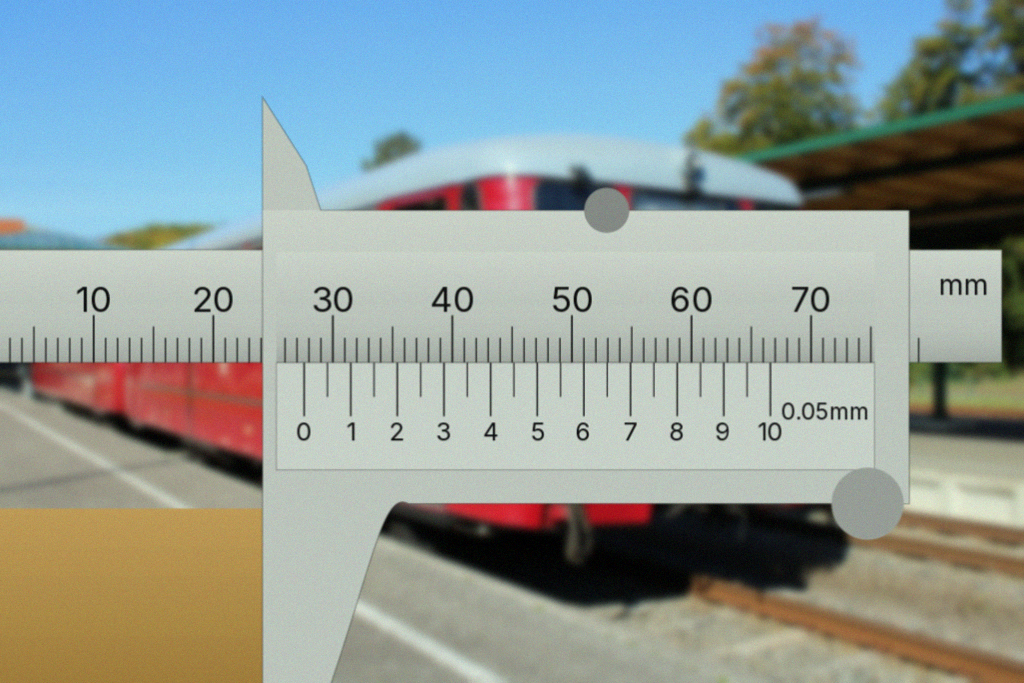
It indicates 27.6 mm
